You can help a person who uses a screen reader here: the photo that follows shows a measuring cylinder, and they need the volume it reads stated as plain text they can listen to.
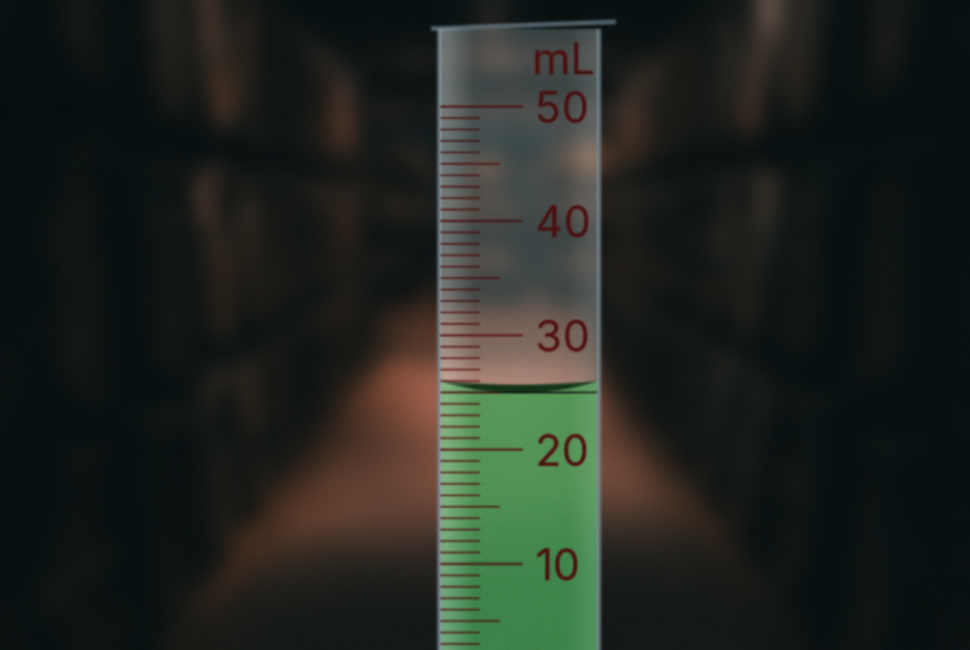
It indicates 25 mL
